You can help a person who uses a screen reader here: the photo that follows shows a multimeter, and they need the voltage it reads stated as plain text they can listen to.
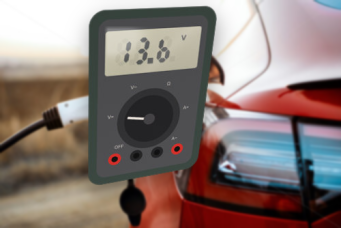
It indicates 13.6 V
